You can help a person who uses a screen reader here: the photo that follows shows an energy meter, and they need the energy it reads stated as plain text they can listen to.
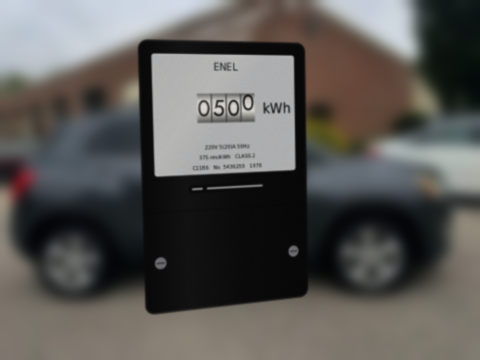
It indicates 500 kWh
